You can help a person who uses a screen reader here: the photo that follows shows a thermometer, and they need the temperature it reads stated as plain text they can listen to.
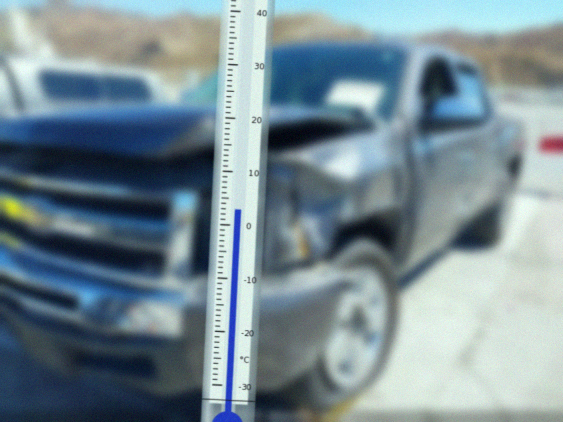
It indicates 3 °C
